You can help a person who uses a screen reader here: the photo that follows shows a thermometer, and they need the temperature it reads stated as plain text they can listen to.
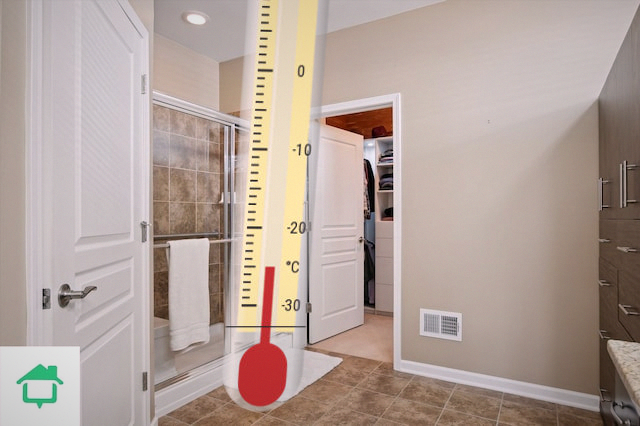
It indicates -25 °C
